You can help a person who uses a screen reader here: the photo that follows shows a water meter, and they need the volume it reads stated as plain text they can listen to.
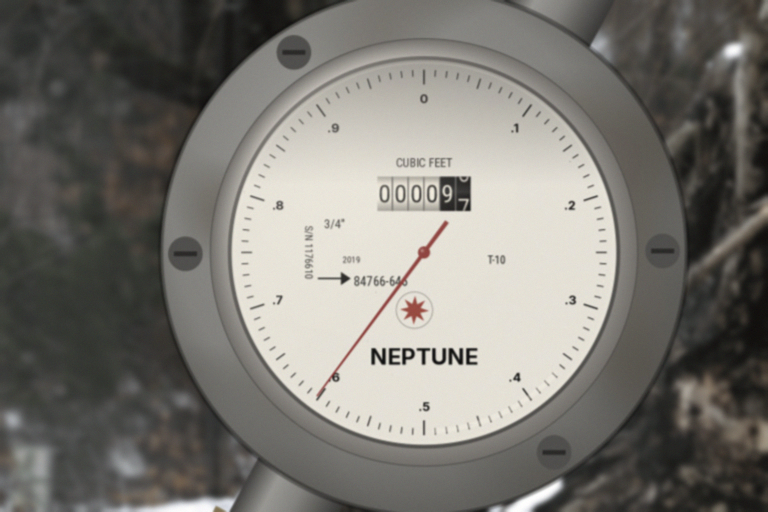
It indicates 96.60 ft³
